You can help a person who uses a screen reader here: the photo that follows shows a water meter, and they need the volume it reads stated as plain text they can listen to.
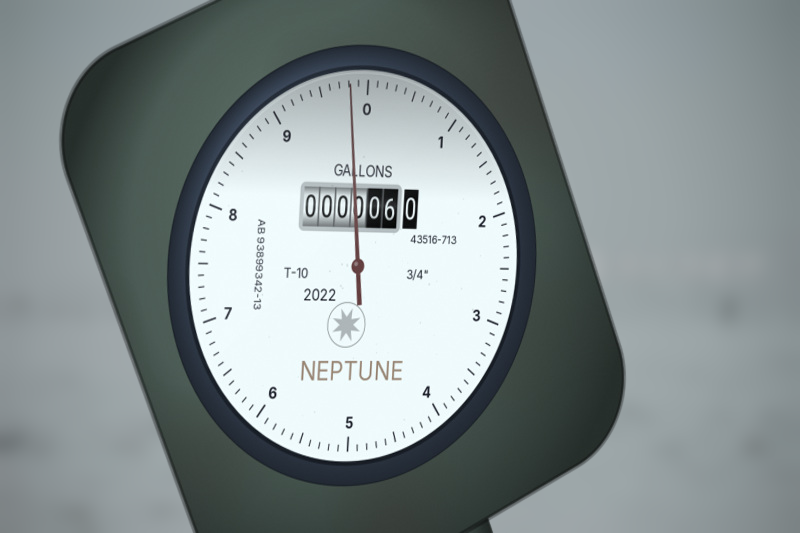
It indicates 59.8 gal
